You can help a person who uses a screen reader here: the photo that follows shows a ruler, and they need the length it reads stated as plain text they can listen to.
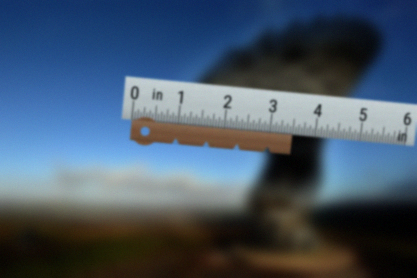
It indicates 3.5 in
